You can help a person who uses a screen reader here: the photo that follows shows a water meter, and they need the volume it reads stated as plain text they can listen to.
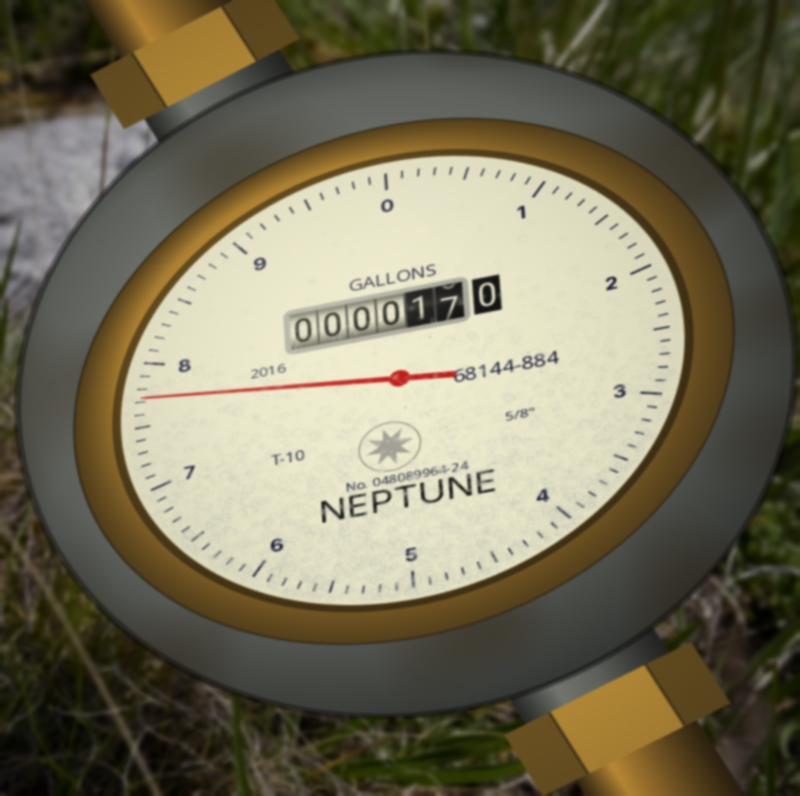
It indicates 167.7 gal
